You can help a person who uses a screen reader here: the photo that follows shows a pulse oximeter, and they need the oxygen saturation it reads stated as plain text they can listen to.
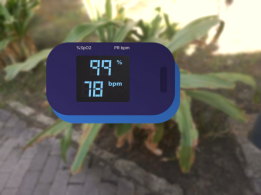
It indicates 99 %
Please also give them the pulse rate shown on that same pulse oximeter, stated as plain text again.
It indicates 78 bpm
